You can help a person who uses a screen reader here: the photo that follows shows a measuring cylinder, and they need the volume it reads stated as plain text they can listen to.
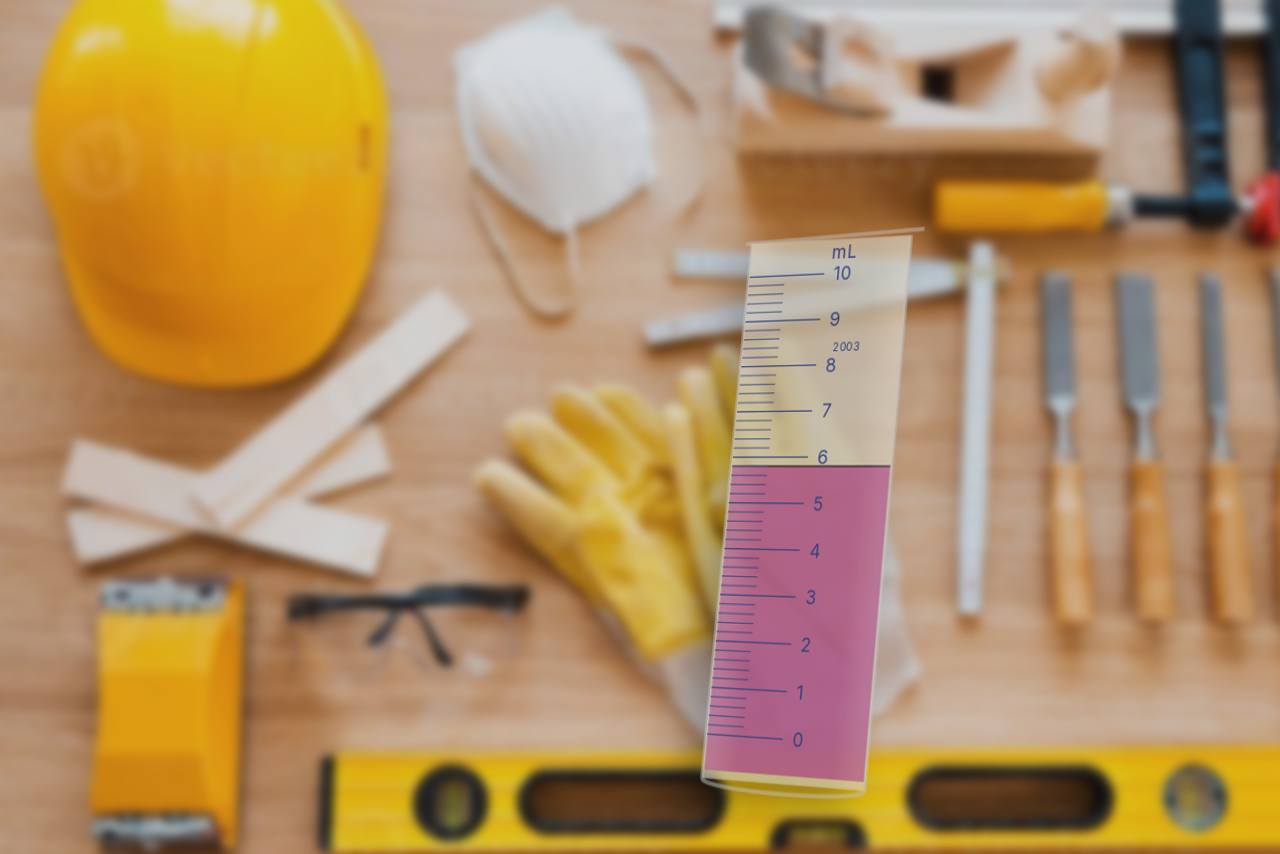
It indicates 5.8 mL
